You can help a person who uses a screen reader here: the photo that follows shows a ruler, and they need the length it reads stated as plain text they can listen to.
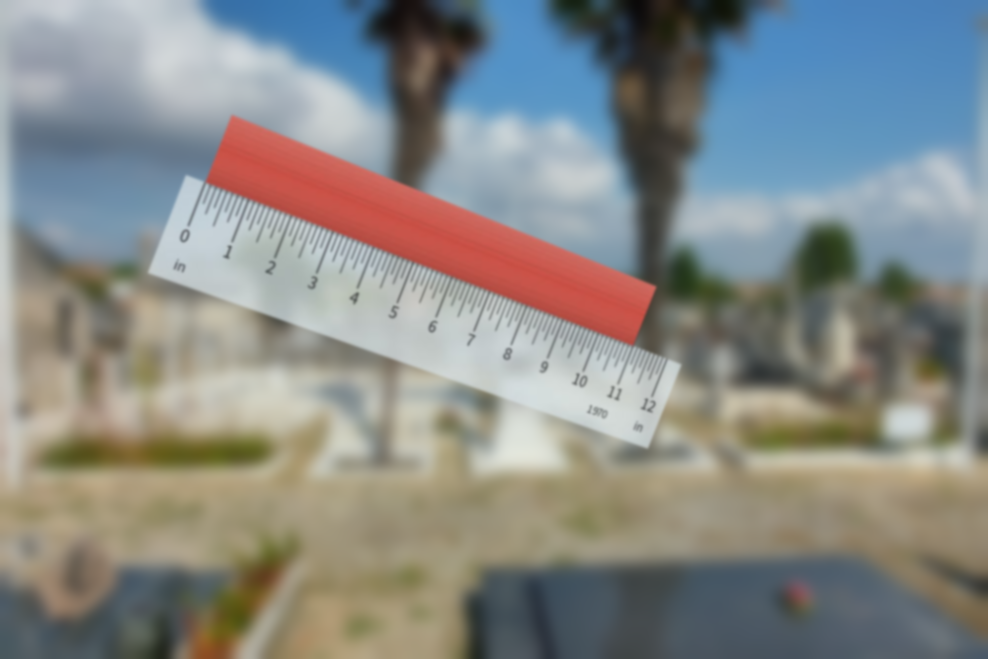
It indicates 11 in
